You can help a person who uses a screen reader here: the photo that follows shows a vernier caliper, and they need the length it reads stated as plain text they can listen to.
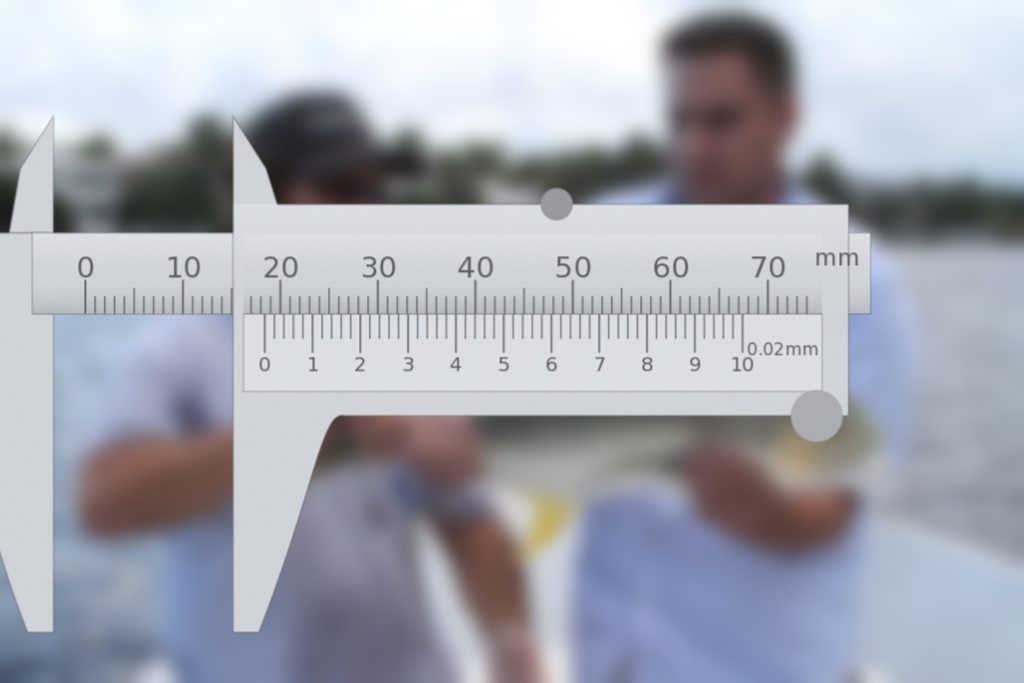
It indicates 18.4 mm
